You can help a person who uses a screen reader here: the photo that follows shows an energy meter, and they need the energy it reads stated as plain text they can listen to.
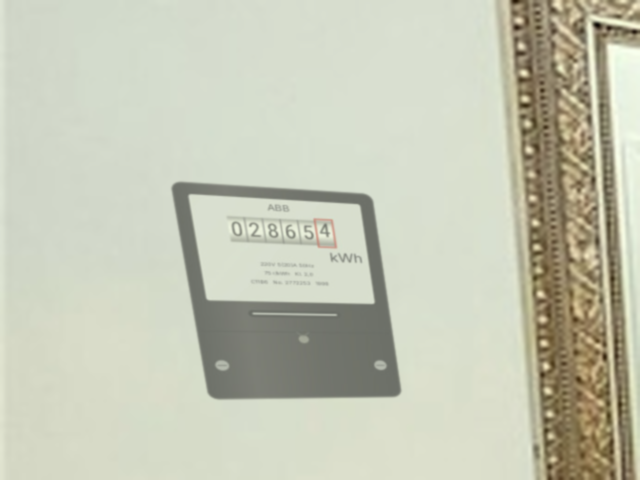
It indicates 2865.4 kWh
